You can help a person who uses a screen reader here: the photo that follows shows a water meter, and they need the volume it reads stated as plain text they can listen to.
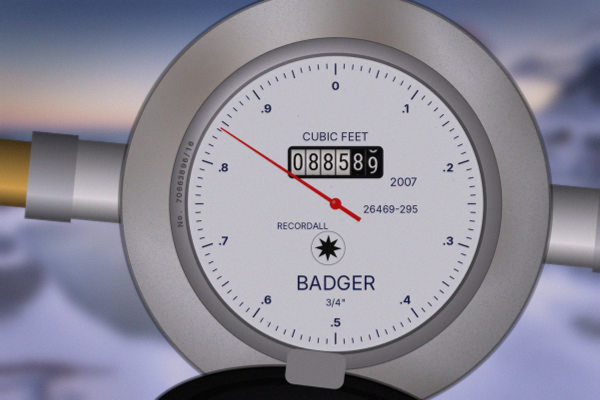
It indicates 88588.84 ft³
